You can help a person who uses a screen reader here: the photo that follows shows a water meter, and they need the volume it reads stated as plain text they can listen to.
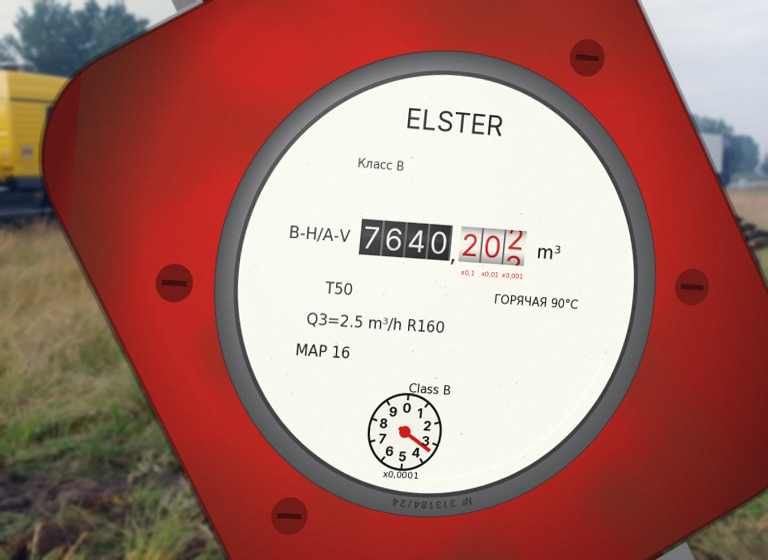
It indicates 7640.2023 m³
